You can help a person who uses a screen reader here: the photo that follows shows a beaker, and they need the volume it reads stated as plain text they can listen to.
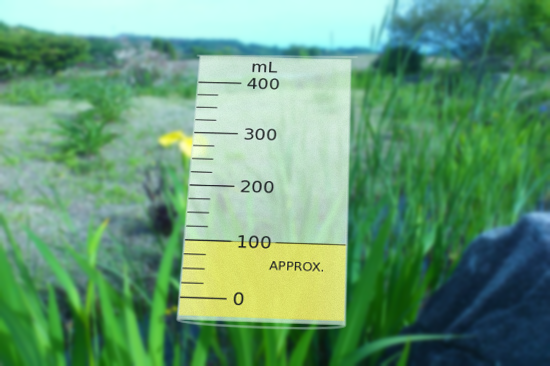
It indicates 100 mL
